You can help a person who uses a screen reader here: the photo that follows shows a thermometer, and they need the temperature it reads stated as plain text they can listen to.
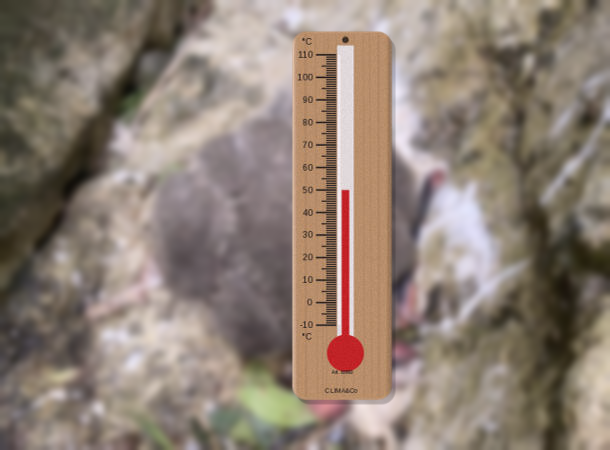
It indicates 50 °C
